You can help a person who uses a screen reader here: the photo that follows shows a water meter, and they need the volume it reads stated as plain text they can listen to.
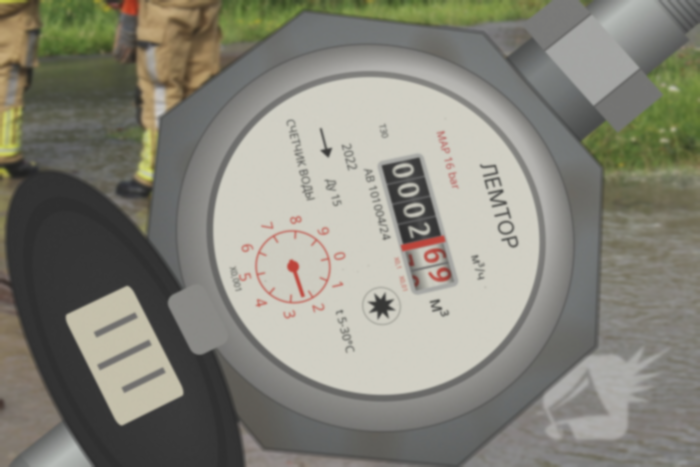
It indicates 2.692 m³
